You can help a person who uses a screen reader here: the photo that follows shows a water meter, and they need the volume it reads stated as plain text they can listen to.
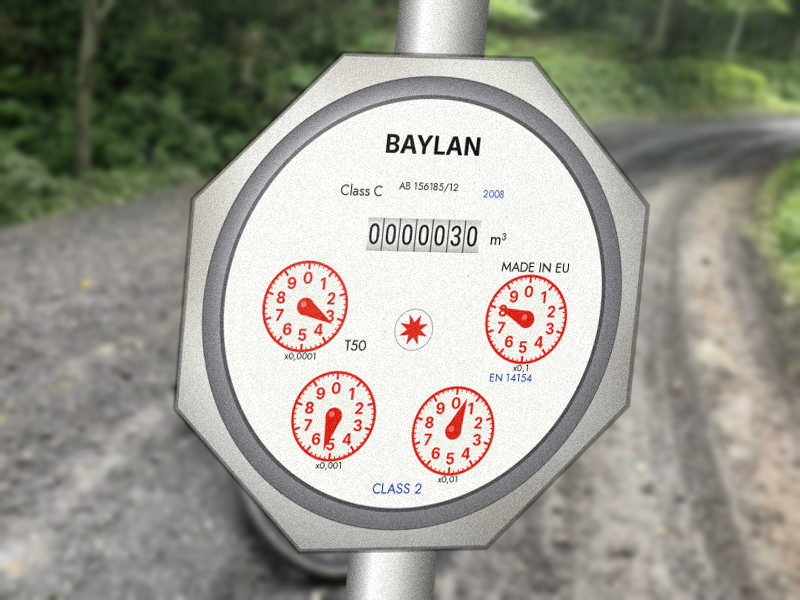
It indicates 30.8053 m³
